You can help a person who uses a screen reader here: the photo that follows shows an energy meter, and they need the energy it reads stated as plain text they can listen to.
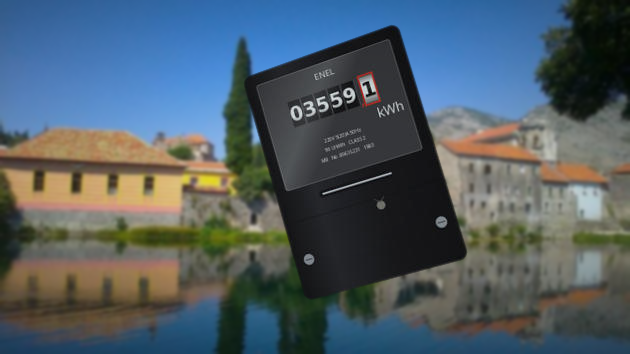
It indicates 3559.1 kWh
